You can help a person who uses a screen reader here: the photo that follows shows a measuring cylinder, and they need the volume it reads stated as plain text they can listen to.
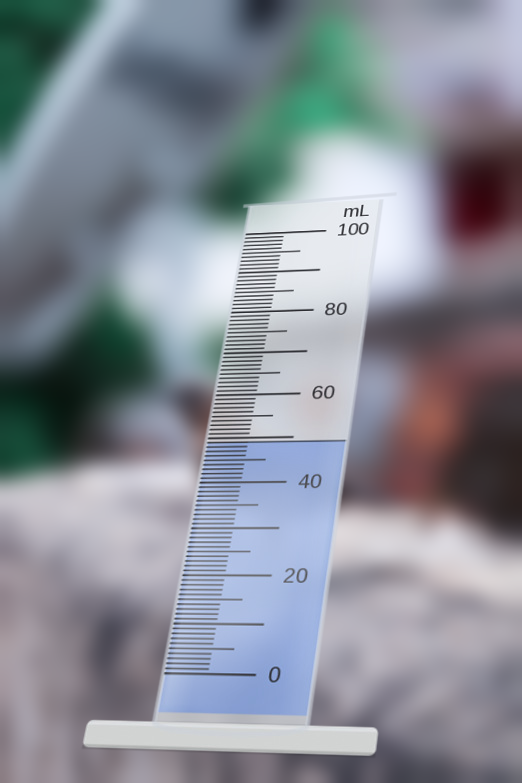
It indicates 49 mL
